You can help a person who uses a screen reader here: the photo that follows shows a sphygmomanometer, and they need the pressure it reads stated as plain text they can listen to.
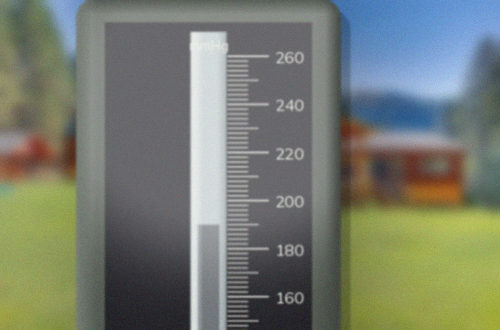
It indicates 190 mmHg
